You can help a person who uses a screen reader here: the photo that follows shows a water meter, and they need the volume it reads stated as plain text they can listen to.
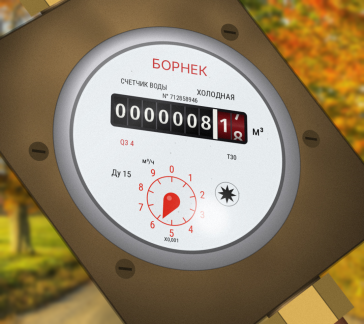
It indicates 8.175 m³
